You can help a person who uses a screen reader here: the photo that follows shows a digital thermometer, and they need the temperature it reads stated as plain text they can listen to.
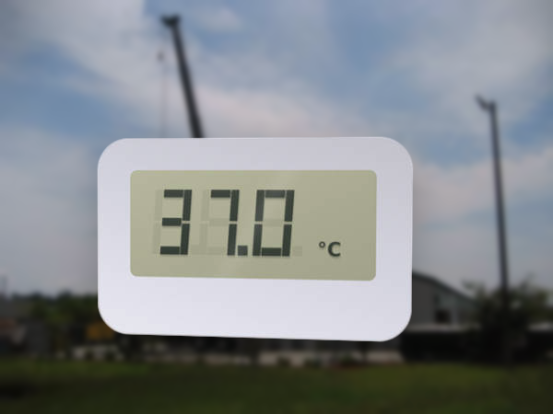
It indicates 37.0 °C
